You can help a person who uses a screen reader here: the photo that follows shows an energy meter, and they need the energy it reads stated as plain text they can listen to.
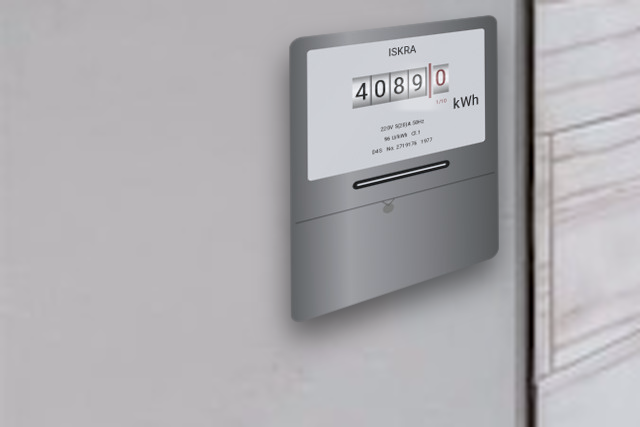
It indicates 4089.0 kWh
